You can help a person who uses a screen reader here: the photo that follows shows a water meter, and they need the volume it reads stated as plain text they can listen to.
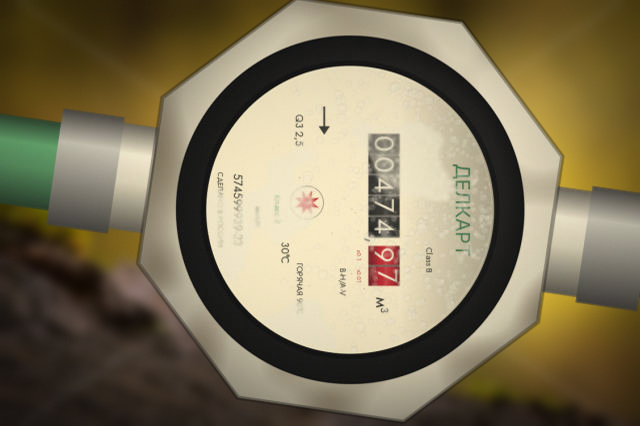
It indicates 474.97 m³
